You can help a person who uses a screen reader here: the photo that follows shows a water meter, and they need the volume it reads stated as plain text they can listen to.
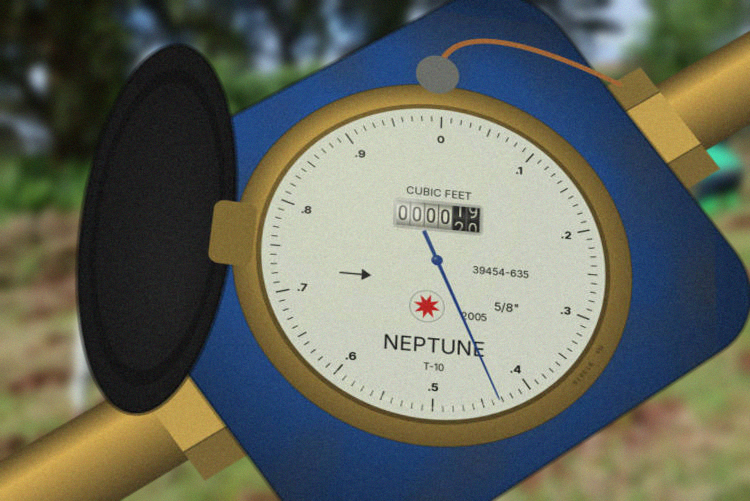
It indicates 19.43 ft³
